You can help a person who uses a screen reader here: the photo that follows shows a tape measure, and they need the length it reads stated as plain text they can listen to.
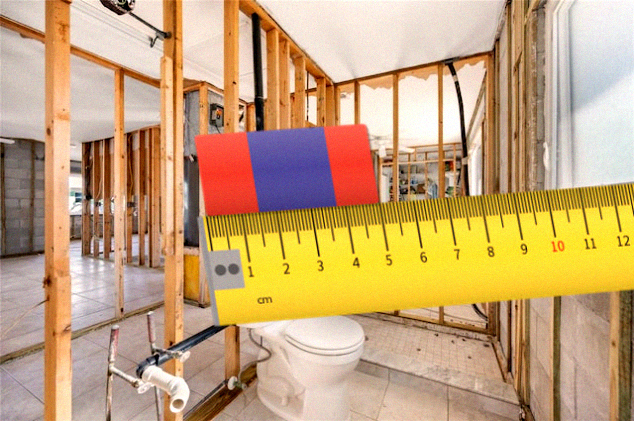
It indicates 5 cm
